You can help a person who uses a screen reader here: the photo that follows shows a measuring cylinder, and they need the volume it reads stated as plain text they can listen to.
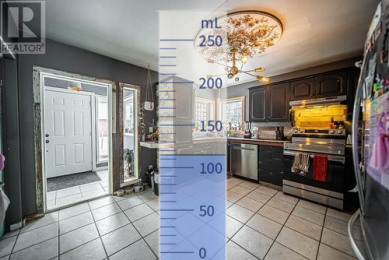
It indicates 115 mL
